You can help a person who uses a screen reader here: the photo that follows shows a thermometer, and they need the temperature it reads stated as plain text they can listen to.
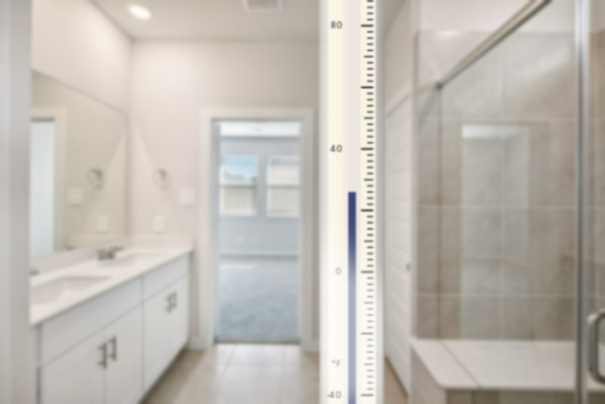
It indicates 26 °F
